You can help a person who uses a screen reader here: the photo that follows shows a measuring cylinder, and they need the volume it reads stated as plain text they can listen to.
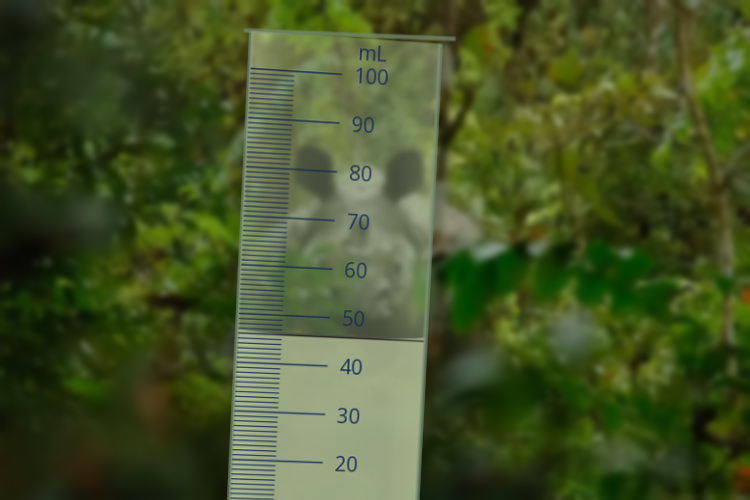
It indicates 46 mL
